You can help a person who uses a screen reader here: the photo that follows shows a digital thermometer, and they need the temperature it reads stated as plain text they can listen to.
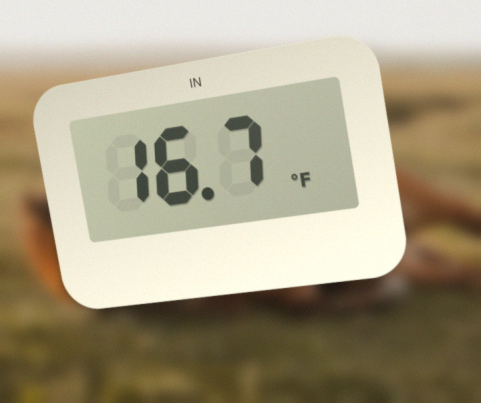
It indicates 16.7 °F
